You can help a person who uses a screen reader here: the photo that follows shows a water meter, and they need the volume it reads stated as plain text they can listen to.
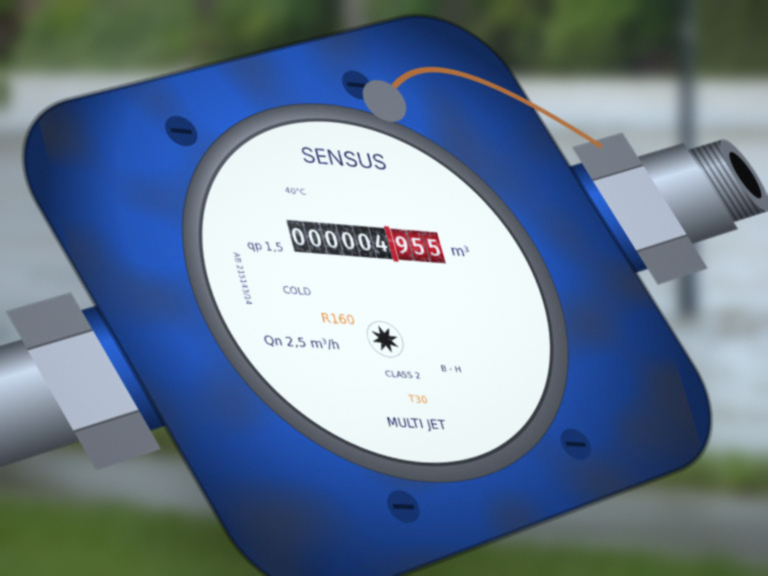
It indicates 4.955 m³
